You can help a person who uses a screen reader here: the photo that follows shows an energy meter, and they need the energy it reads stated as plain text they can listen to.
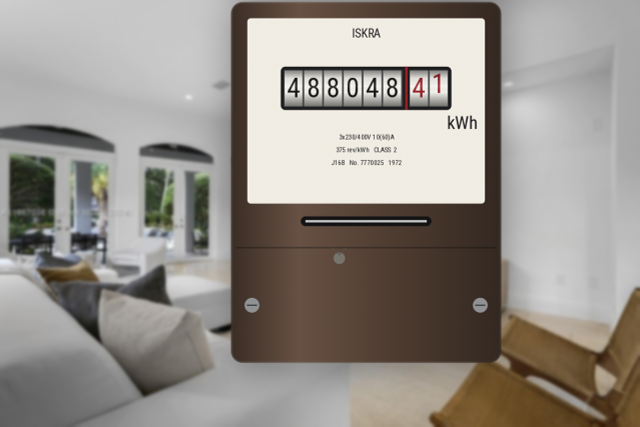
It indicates 488048.41 kWh
